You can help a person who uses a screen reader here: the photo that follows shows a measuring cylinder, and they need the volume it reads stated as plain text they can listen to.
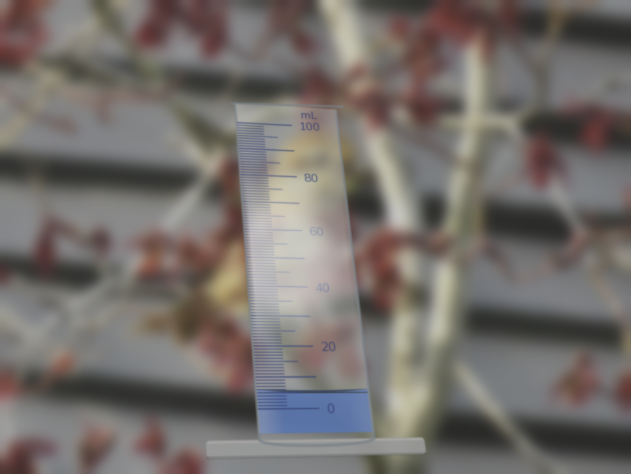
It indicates 5 mL
